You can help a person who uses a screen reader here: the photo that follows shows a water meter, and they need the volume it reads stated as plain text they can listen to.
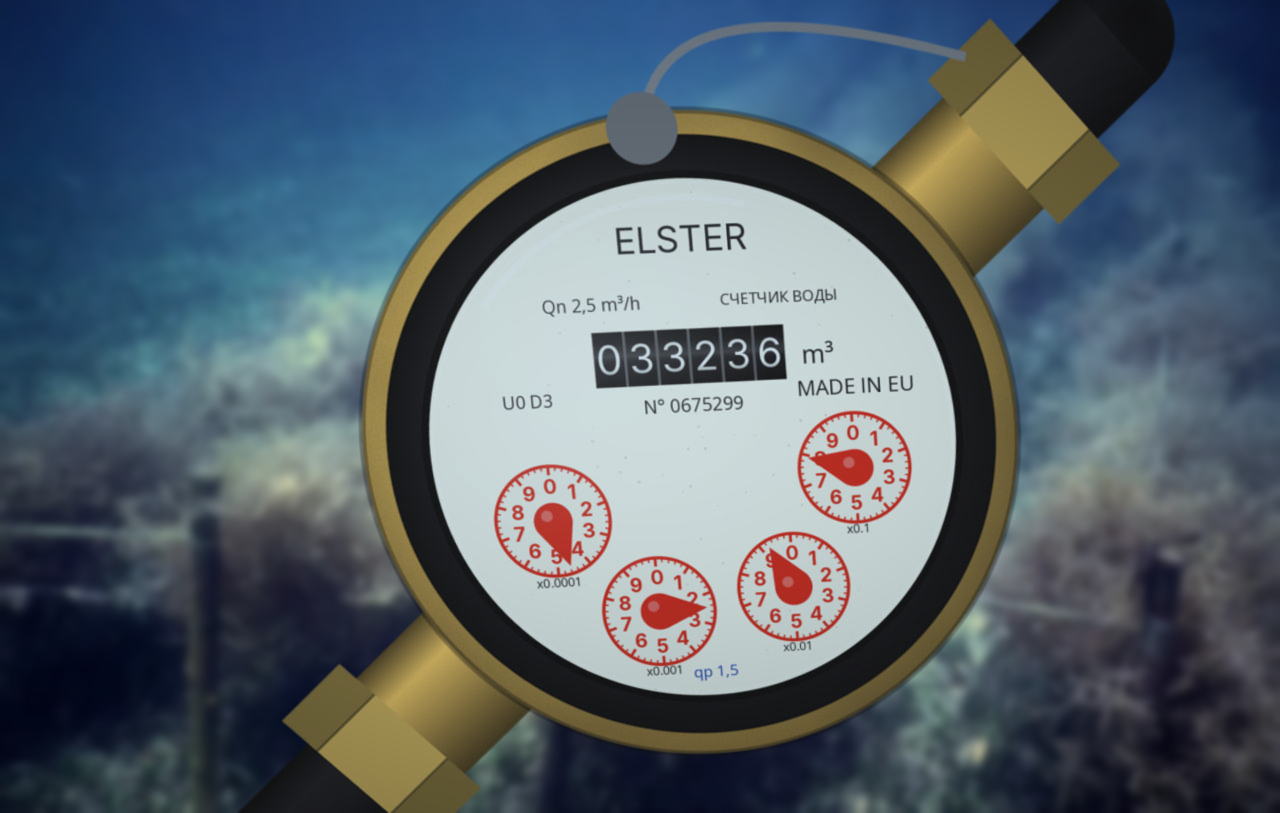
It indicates 33236.7924 m³
